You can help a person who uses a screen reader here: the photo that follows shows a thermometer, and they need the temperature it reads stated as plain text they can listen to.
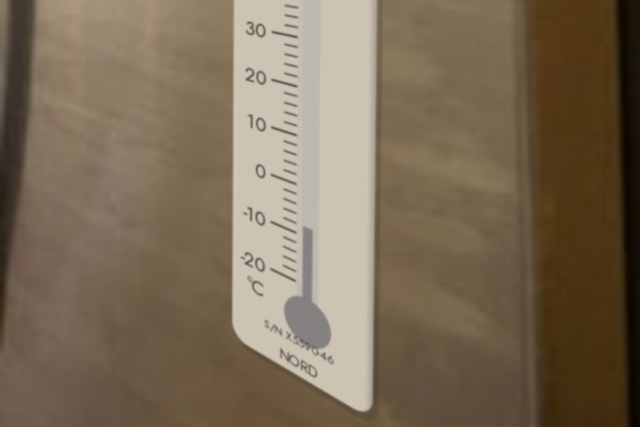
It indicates -8 °C
